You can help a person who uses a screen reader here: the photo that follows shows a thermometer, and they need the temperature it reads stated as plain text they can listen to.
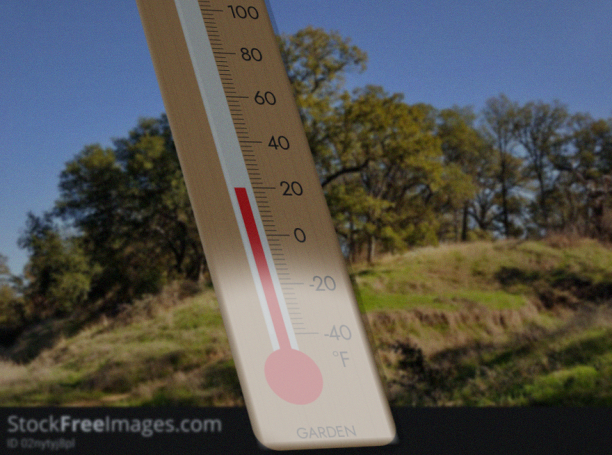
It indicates 20 °F
